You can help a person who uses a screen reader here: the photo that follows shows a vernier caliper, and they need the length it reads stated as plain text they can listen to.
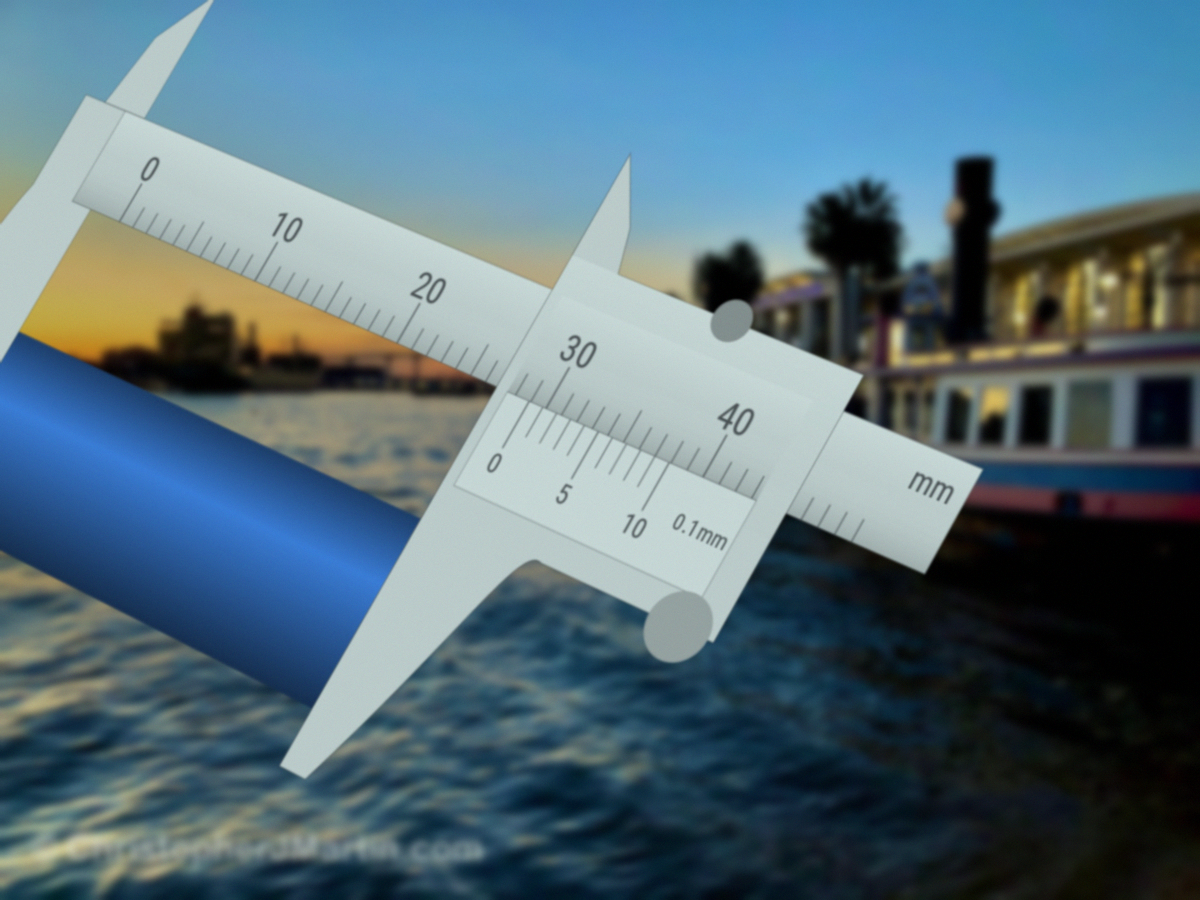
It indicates 28.9 mm
